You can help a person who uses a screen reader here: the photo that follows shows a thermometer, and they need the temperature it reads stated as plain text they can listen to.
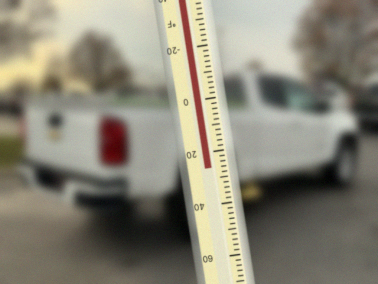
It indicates 26 °F
